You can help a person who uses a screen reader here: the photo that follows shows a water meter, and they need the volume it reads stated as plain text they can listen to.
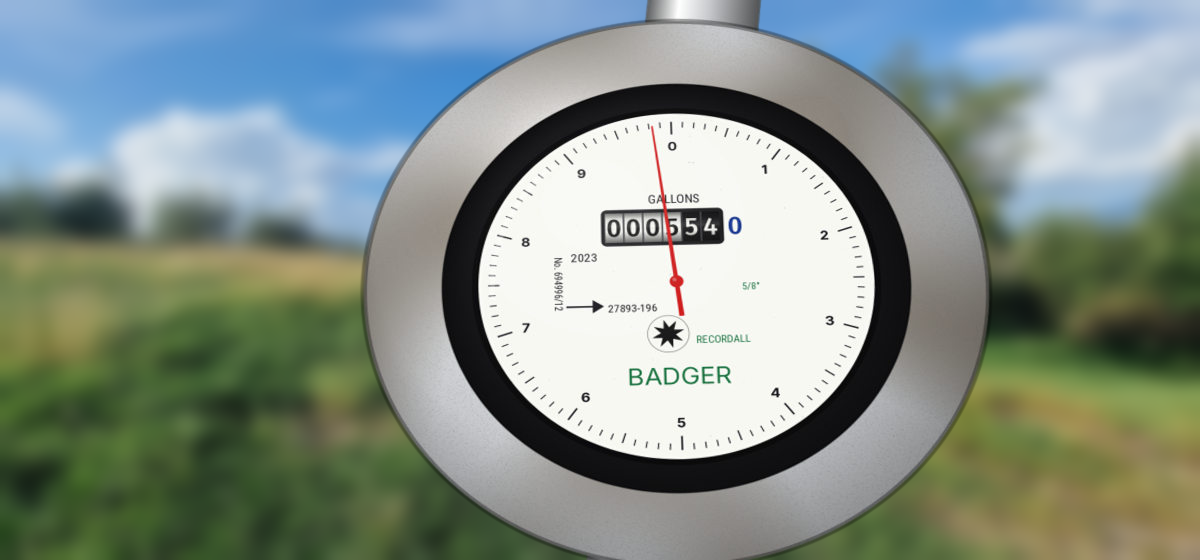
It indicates 5539.8 gal
